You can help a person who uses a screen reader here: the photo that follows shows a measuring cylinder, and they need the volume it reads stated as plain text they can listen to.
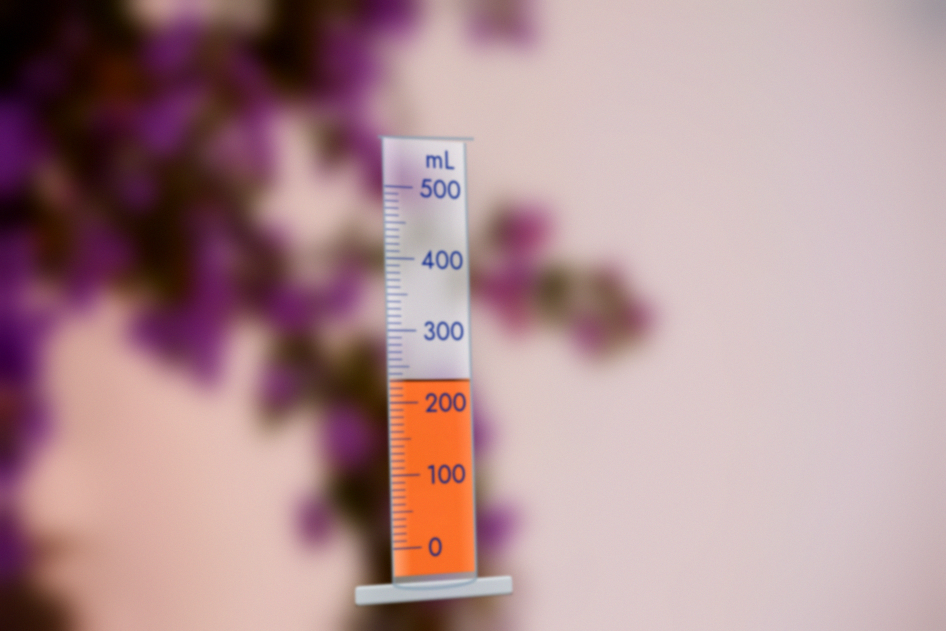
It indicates 230 mL
